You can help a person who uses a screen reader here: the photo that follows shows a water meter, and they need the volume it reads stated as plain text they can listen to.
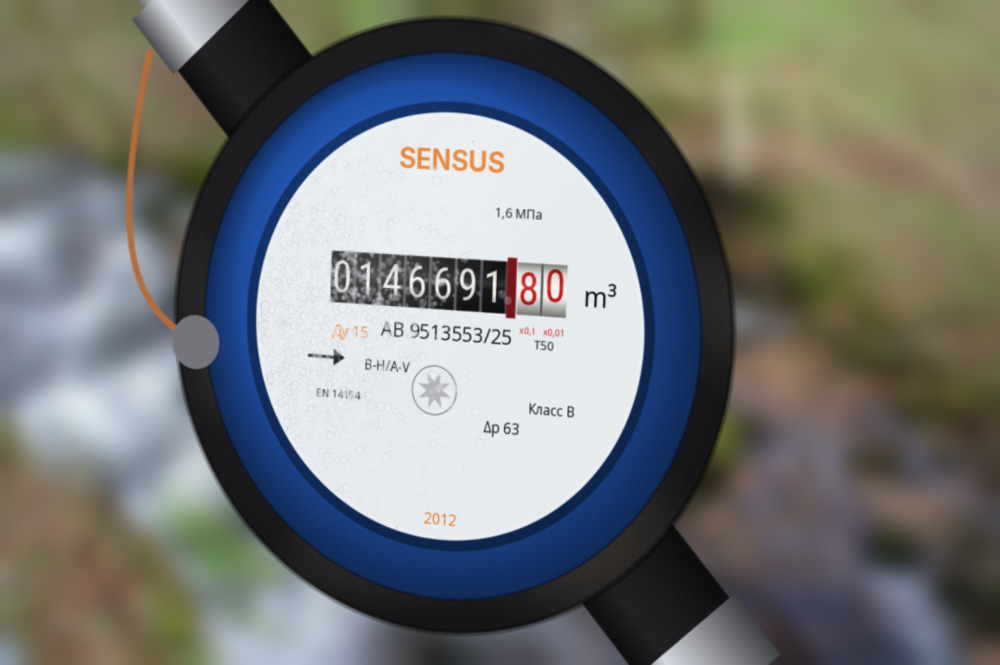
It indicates 146691.80 m³
